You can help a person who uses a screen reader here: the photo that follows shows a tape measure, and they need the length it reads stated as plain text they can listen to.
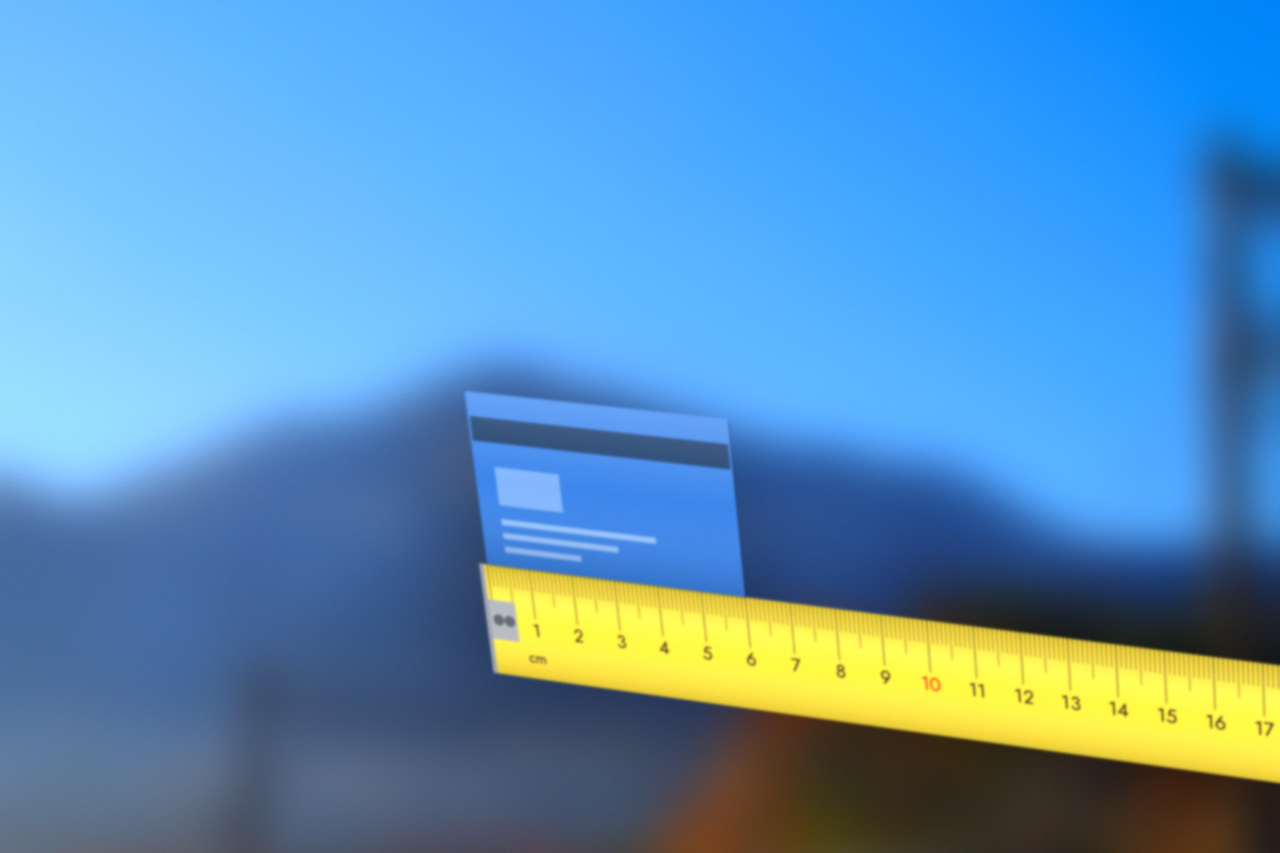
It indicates 6 cm
